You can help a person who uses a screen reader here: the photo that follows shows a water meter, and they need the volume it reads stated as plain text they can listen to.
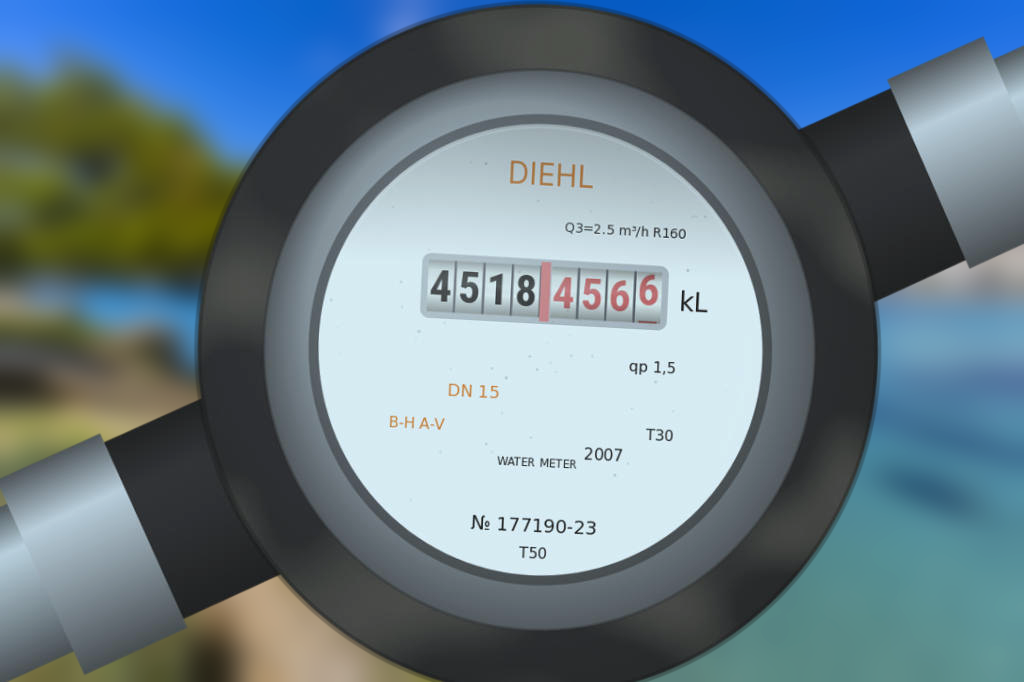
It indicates 4518.4566 kL
